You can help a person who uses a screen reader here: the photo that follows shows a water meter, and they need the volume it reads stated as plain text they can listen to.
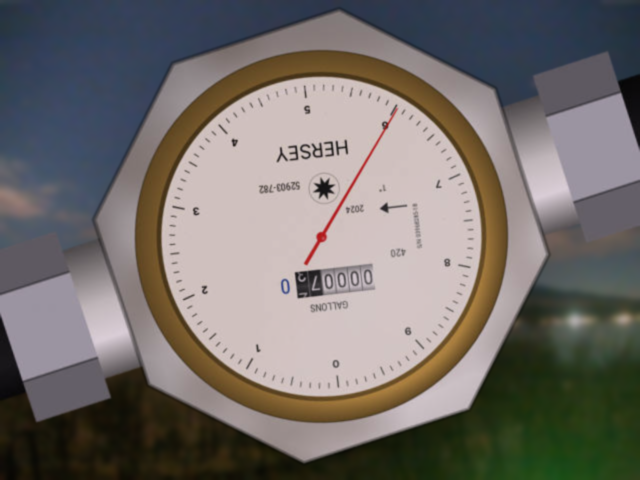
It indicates 726.0 gal
